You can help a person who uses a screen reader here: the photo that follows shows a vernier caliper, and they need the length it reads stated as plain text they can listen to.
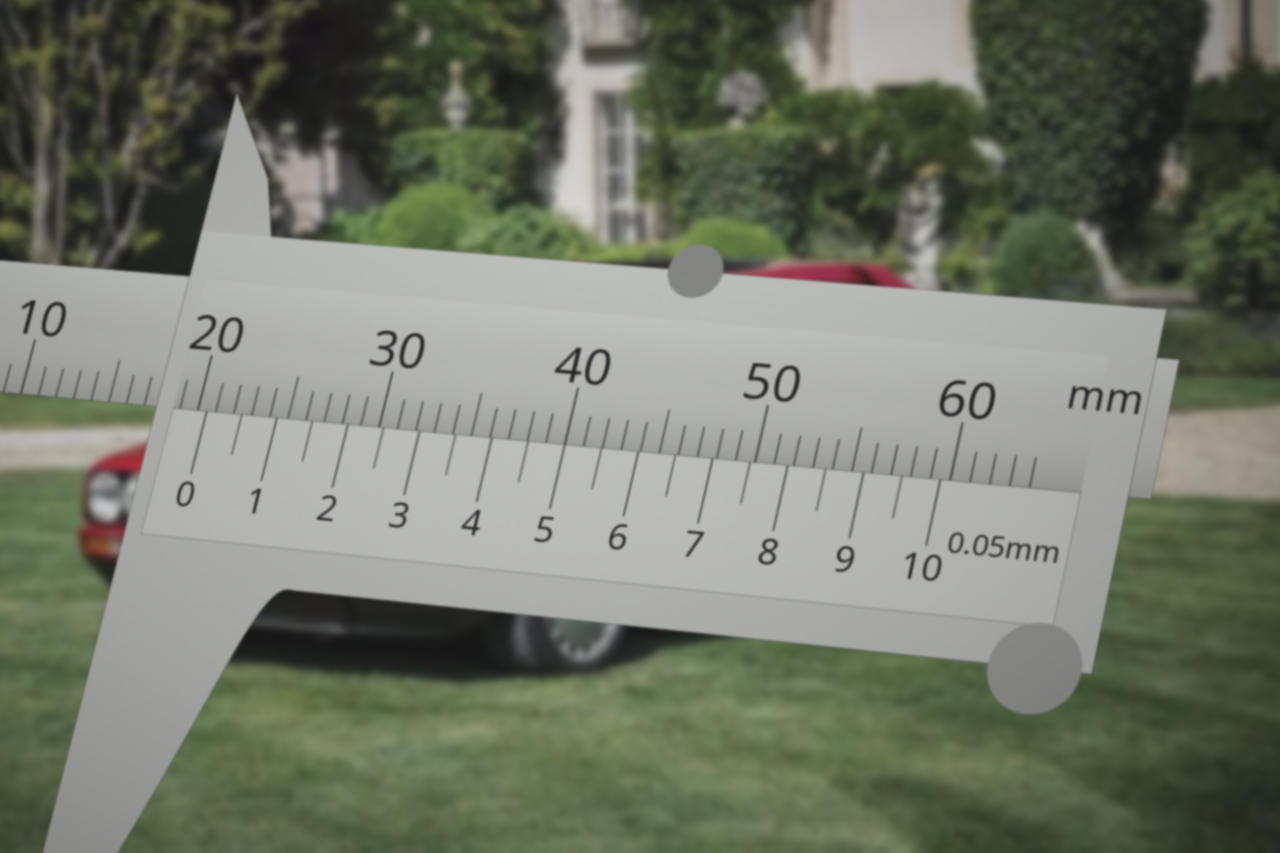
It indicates 20.5 mm
